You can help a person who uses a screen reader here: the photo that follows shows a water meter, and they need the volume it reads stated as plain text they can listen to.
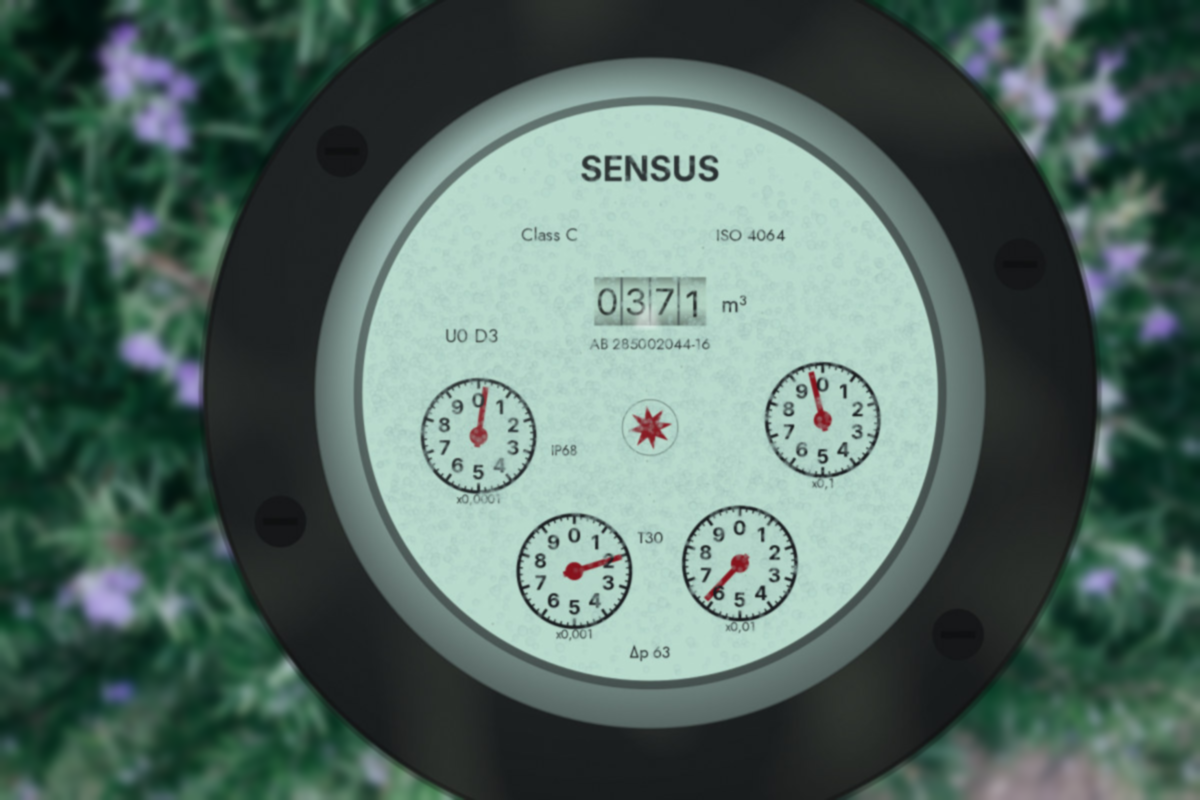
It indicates 370.9620 m³
